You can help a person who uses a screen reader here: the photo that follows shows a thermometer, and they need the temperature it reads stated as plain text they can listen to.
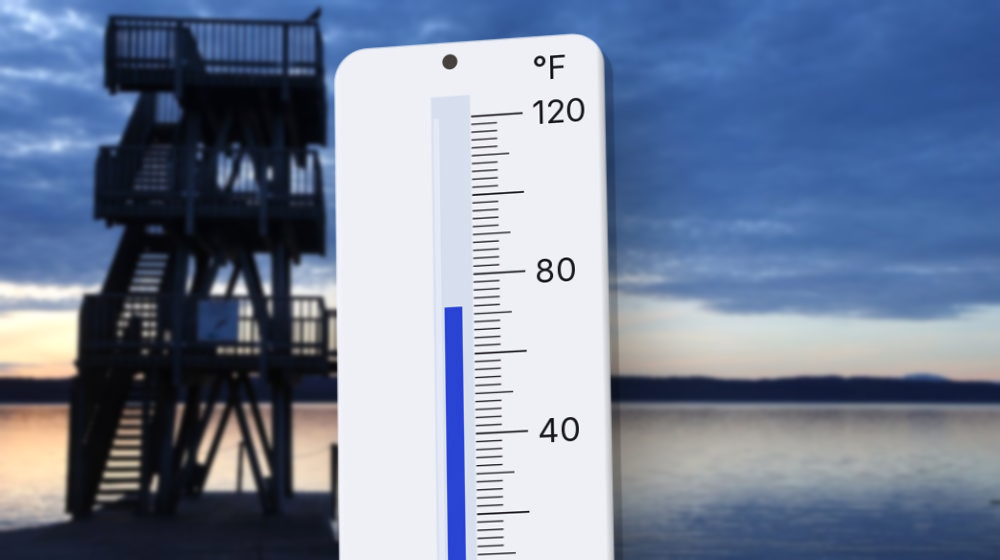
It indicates 72 °F
